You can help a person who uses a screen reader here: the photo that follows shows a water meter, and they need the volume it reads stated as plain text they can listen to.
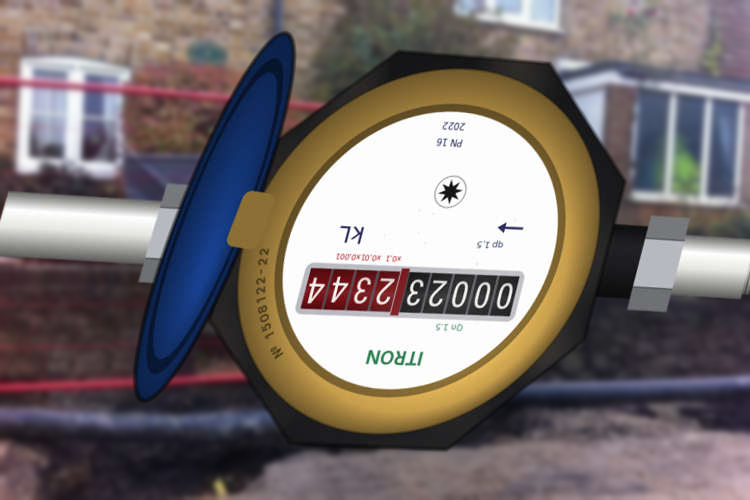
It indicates 23.2344 kL
